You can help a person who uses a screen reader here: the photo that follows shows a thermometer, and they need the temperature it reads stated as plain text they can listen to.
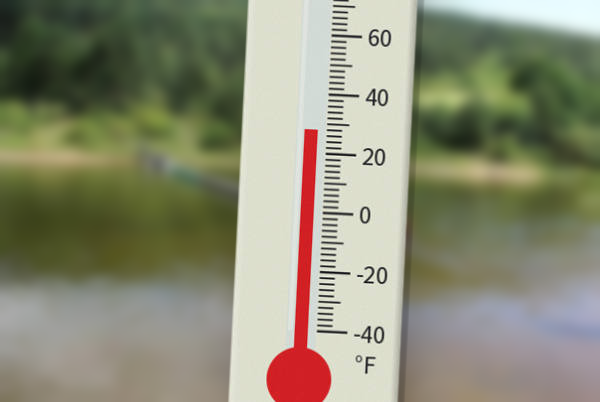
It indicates 28 °F
